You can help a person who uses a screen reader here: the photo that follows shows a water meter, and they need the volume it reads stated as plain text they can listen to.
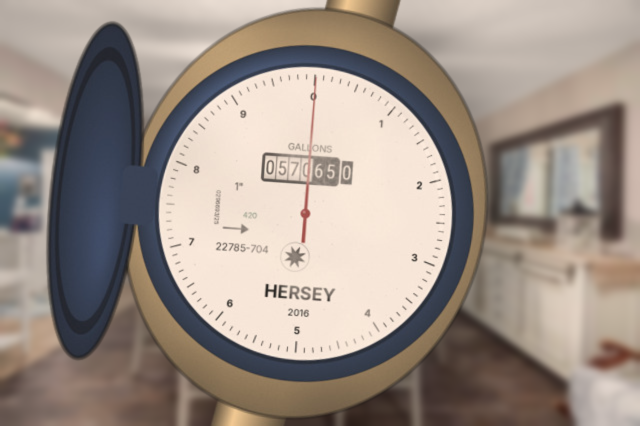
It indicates 570650.0 gal
